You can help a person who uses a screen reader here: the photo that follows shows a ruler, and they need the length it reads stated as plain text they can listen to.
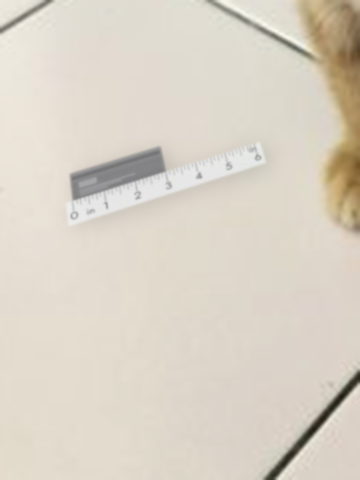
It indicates 3 in
